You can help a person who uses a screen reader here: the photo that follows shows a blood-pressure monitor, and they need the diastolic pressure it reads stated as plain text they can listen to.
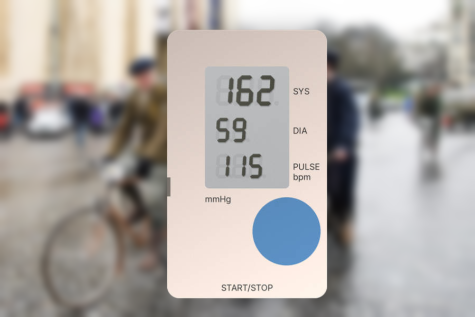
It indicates 59 mmHg
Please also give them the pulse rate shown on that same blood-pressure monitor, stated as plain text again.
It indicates 115 bpm
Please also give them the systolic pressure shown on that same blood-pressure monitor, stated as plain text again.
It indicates 162 mmHg
